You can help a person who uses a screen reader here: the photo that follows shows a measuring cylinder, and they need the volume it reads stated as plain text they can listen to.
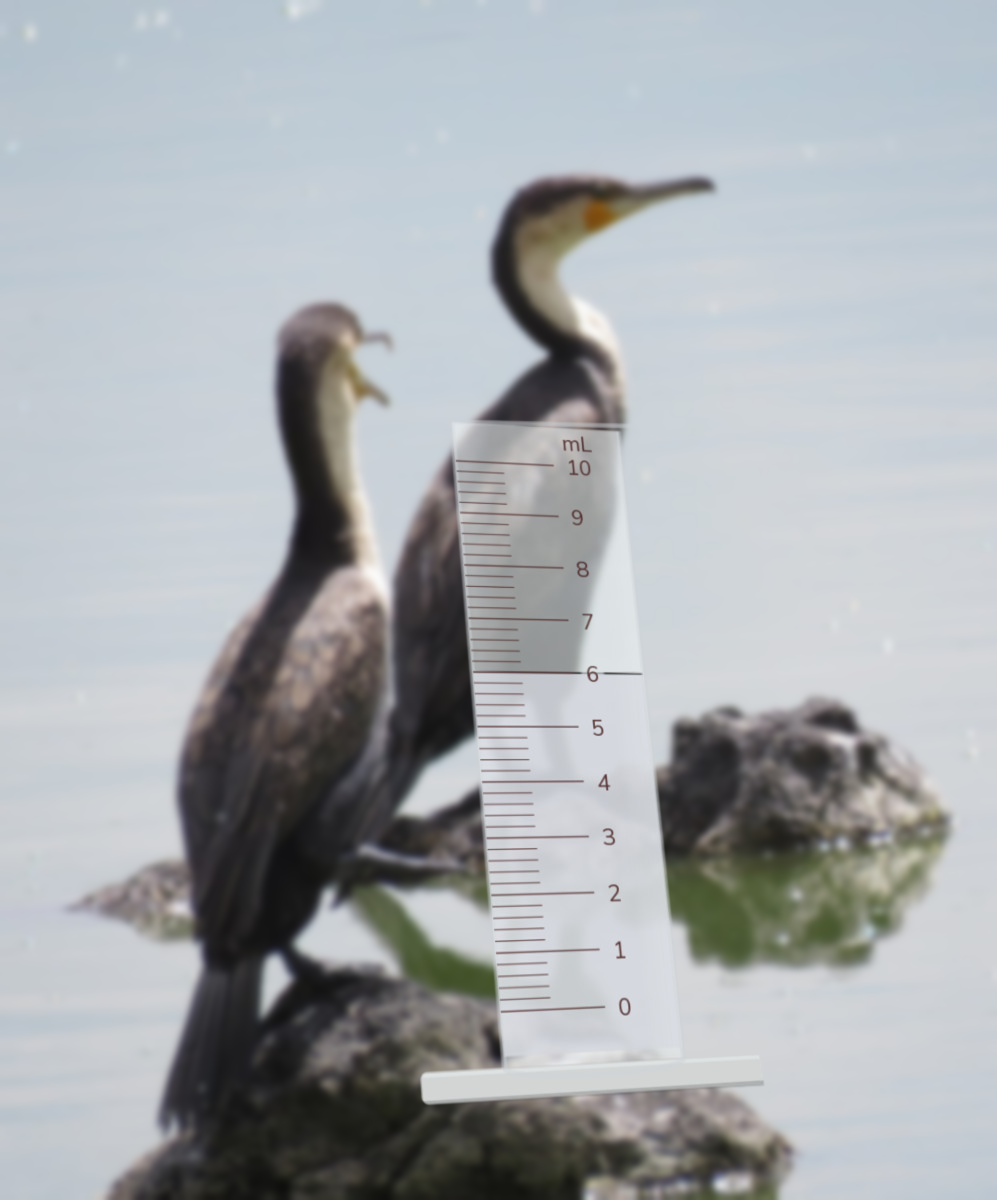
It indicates 6 mL
